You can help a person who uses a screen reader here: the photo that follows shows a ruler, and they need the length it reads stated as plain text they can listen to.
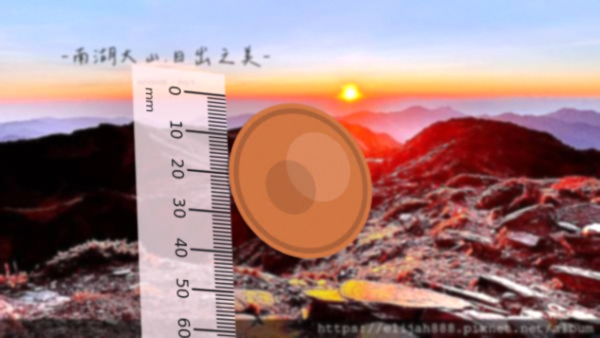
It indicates 40 mm
